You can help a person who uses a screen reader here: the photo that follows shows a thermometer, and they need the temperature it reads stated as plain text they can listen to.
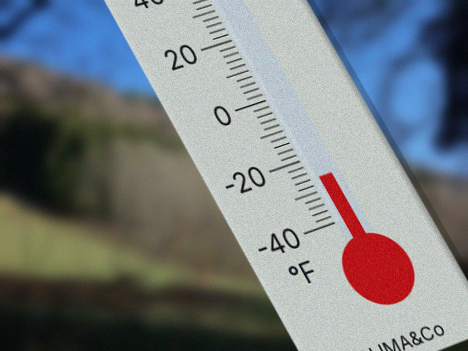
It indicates -26 °F
